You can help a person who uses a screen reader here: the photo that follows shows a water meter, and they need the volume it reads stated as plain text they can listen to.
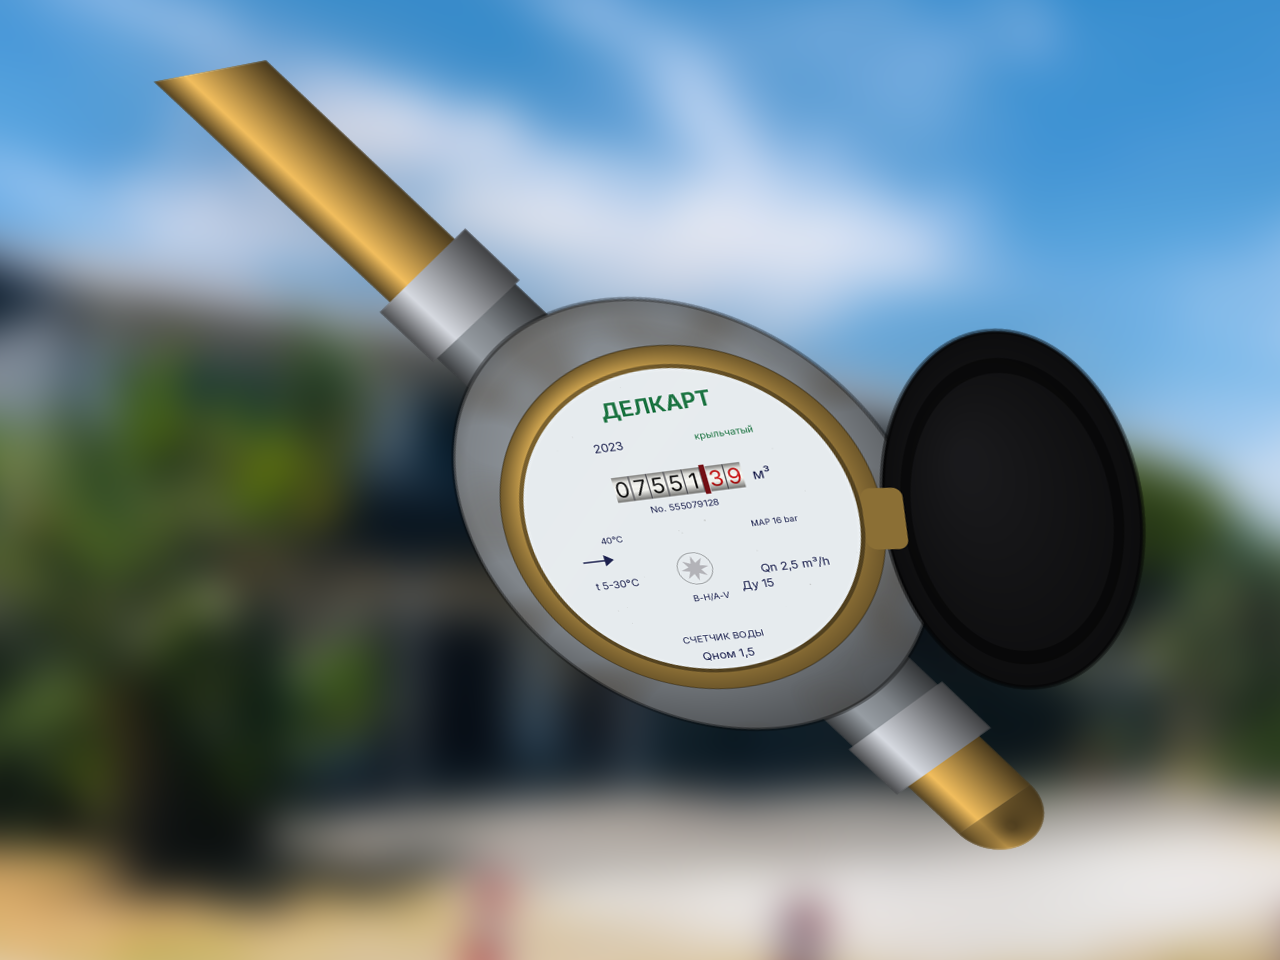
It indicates 7551.39 m³
